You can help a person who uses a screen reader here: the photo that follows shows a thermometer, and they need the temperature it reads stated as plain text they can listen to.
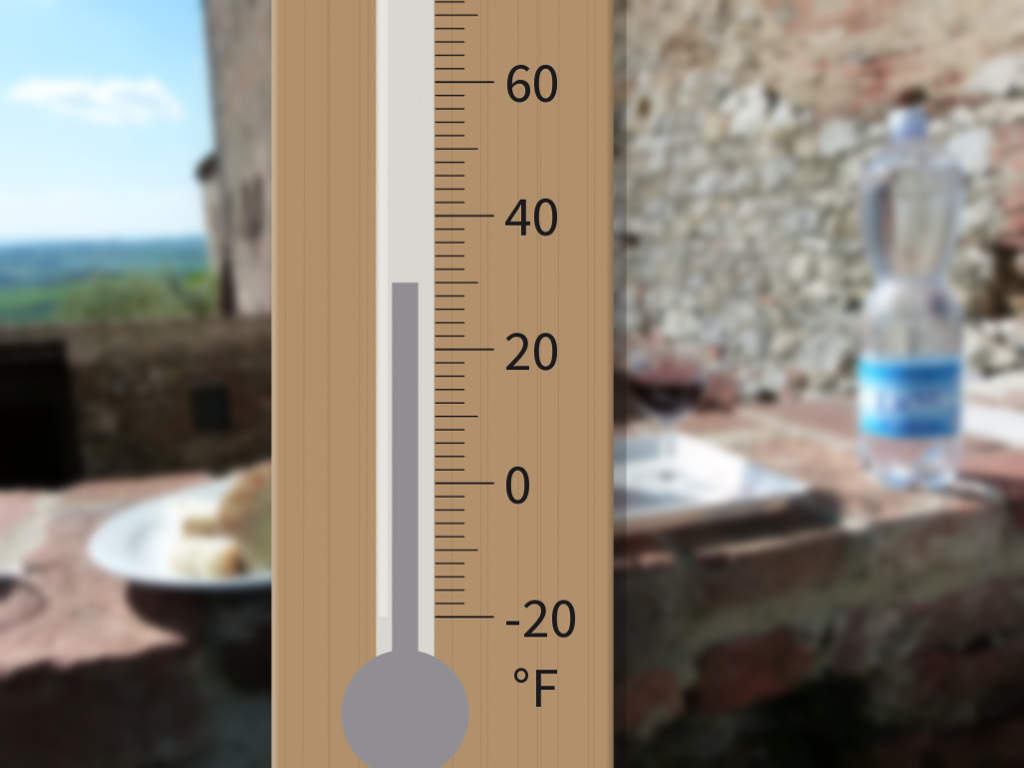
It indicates 30 °F
